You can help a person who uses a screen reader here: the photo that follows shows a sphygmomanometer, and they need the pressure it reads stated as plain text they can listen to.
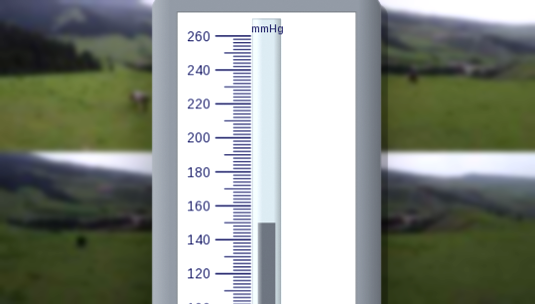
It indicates 150 mmHg
